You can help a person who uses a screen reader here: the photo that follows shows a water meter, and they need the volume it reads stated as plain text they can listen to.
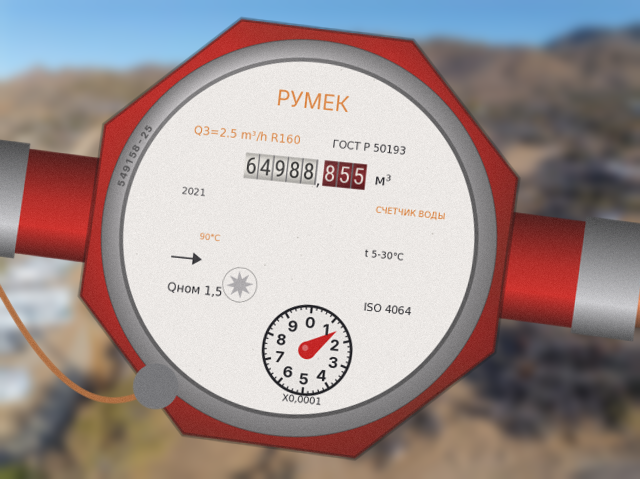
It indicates 64988.8551 m³
